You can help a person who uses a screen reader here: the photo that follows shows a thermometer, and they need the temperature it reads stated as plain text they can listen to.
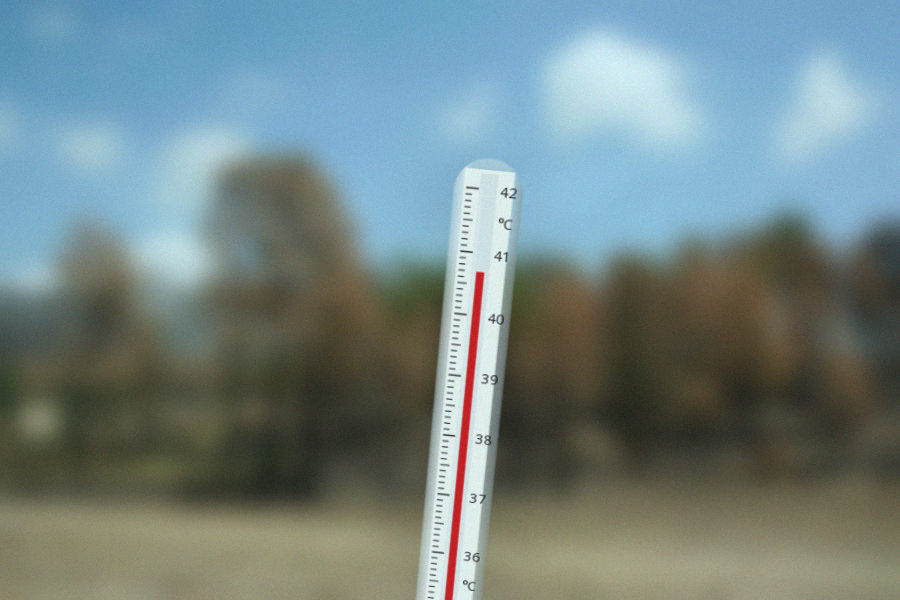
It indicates 40.7 °C
